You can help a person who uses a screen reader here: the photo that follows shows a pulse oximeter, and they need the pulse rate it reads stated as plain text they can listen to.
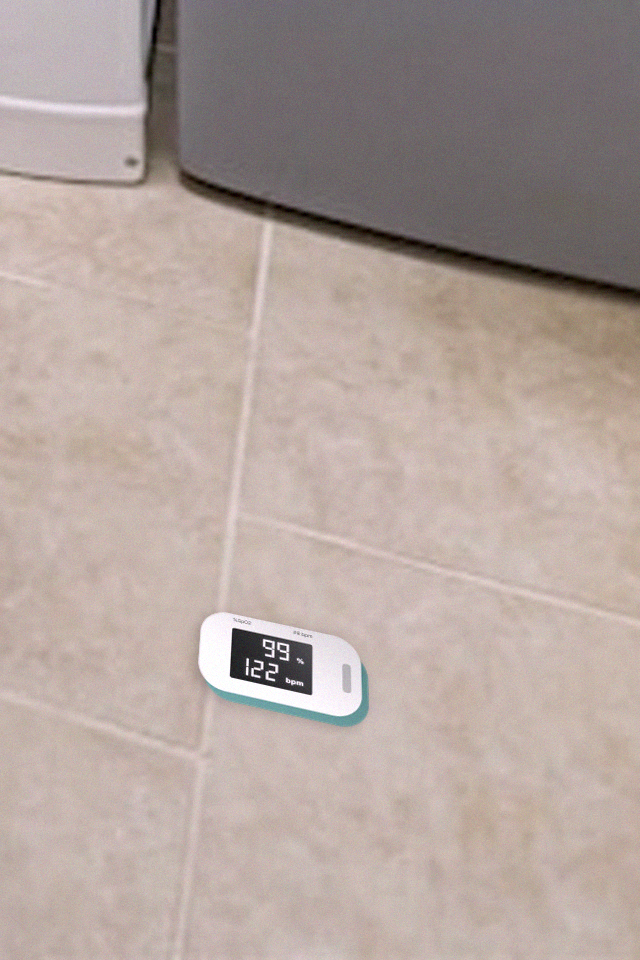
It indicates 122 bpm
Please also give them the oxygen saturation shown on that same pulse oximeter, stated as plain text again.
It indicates 99 %
